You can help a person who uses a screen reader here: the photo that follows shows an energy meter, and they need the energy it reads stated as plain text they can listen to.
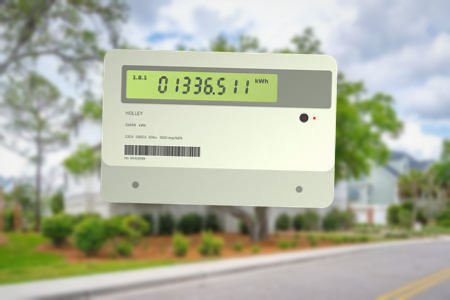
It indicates 1336.511 kWh
